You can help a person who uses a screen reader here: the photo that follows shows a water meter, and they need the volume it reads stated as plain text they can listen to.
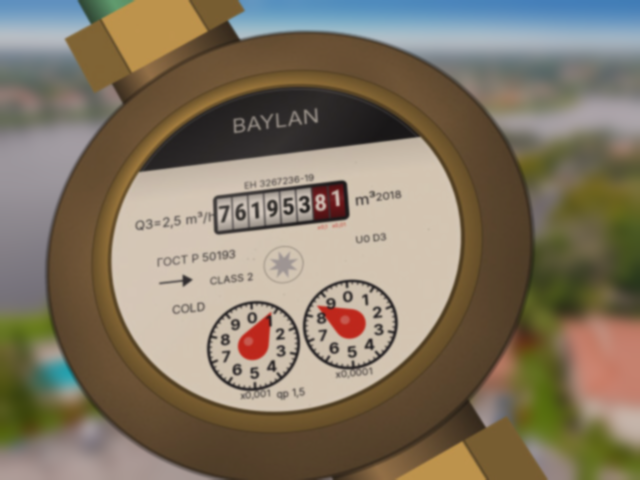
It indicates 761953.8108 m³
